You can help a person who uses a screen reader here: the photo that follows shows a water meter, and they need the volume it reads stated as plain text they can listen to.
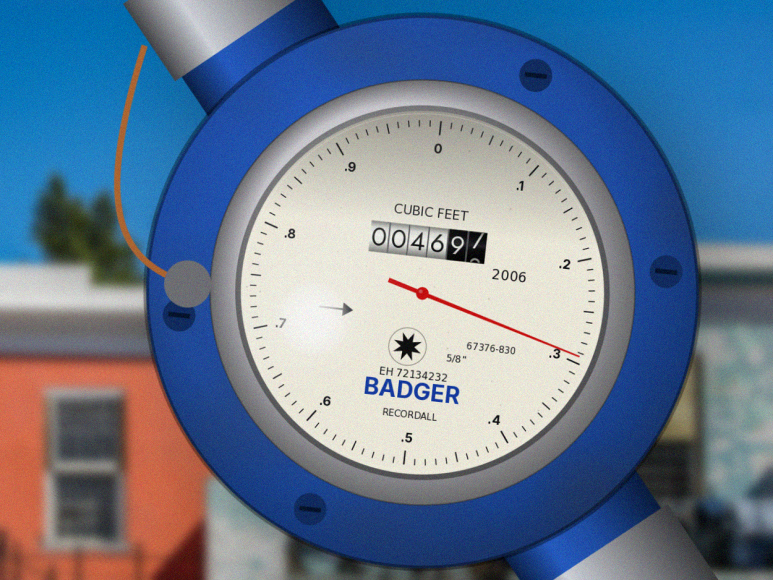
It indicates 4697.29 ft³
